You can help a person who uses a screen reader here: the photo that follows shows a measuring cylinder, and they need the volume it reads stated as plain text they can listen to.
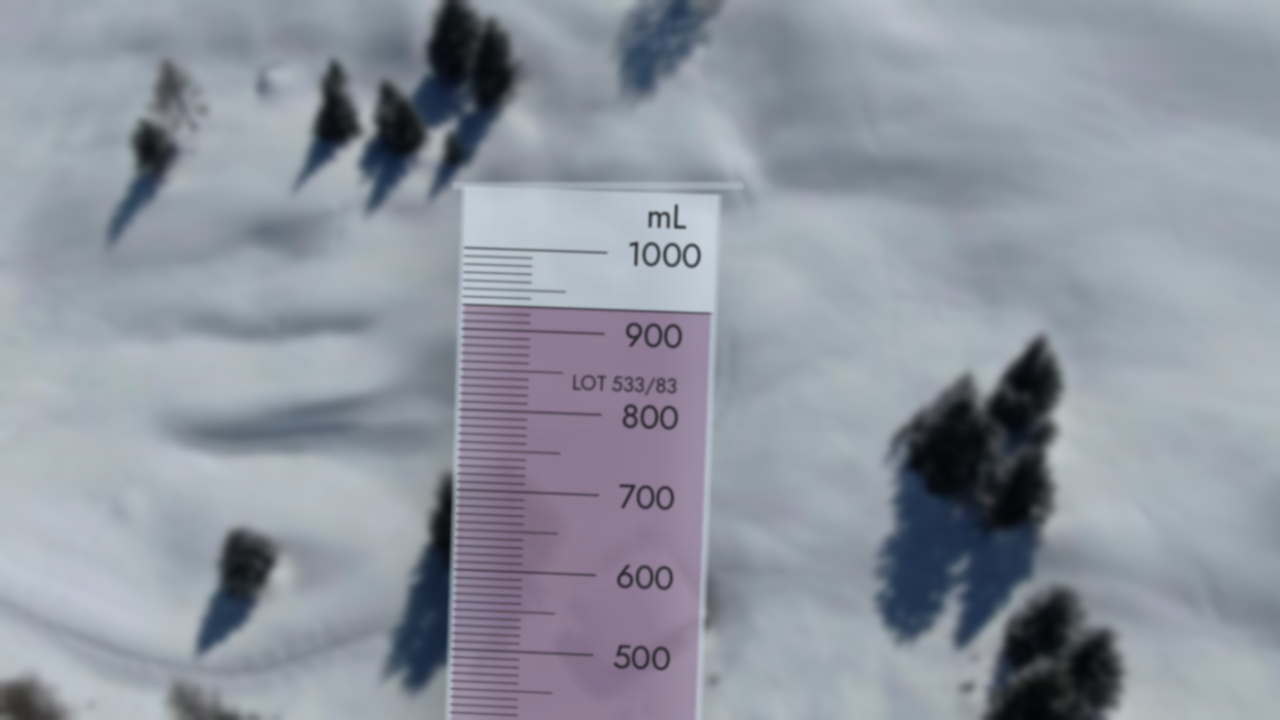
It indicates 930 mL
